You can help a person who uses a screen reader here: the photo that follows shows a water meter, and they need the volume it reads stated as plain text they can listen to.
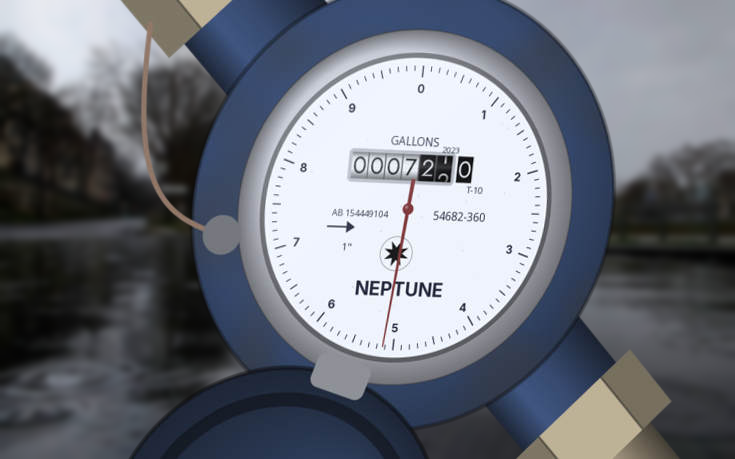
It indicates 7215.1 gal
